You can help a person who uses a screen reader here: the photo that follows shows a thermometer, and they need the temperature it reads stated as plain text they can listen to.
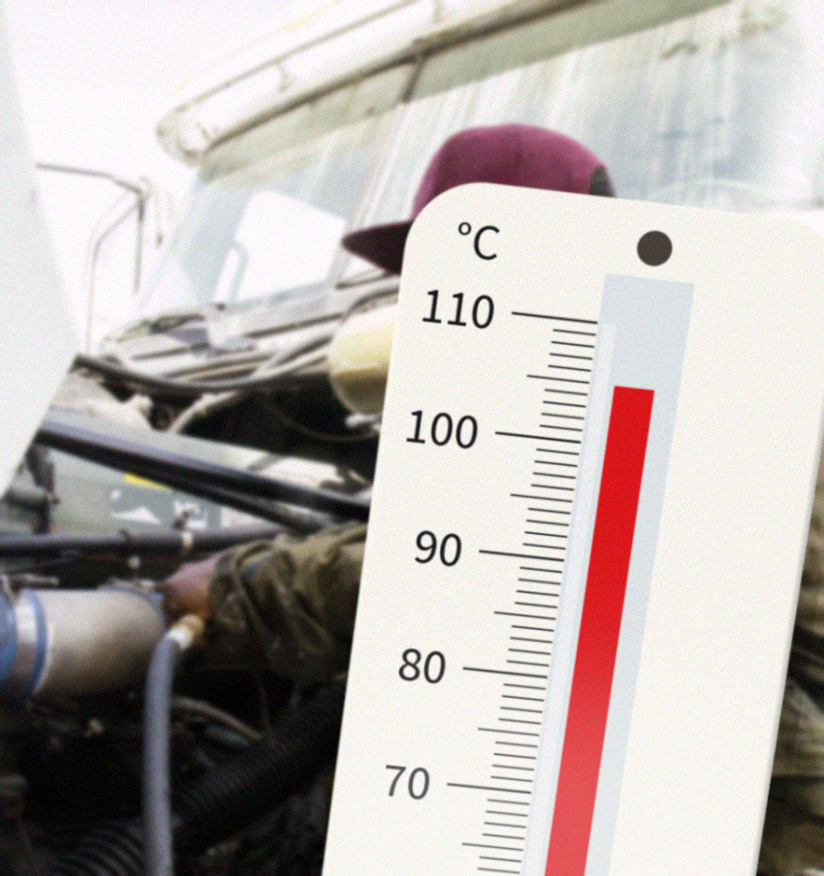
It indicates 105 °C
